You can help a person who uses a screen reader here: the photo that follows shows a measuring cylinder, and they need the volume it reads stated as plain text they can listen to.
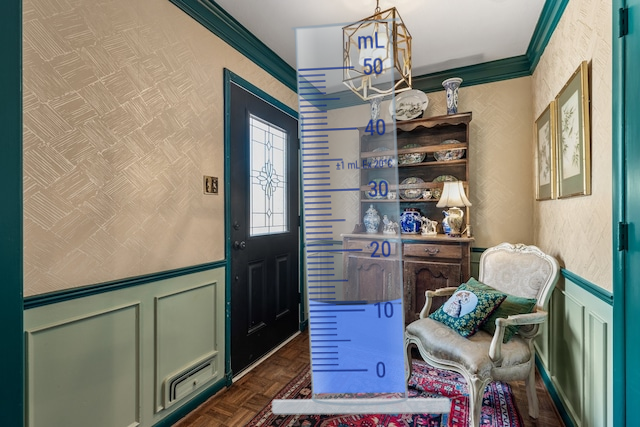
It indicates 11 mL
